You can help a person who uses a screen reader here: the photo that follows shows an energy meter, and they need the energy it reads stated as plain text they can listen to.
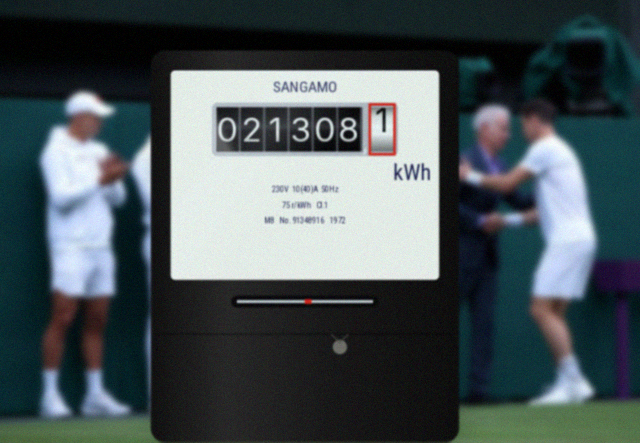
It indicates 21308.1 kWh
